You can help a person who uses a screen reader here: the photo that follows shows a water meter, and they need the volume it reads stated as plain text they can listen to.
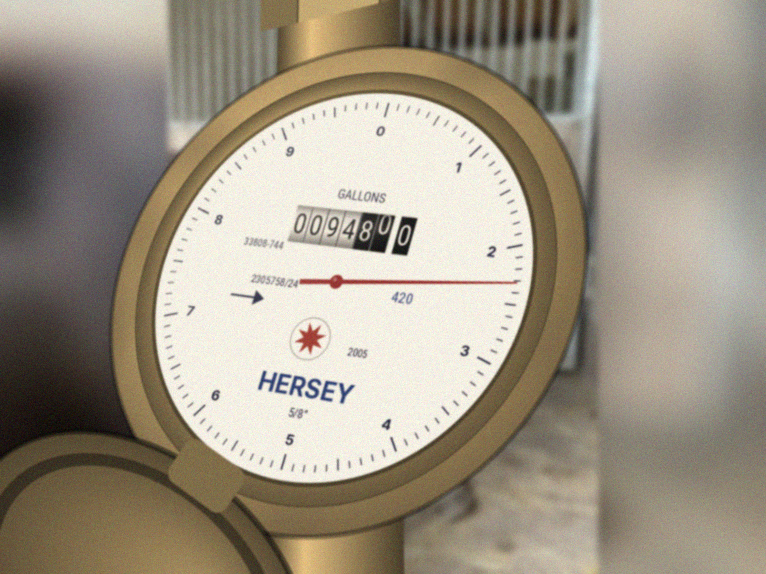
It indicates 94802.3 gal
